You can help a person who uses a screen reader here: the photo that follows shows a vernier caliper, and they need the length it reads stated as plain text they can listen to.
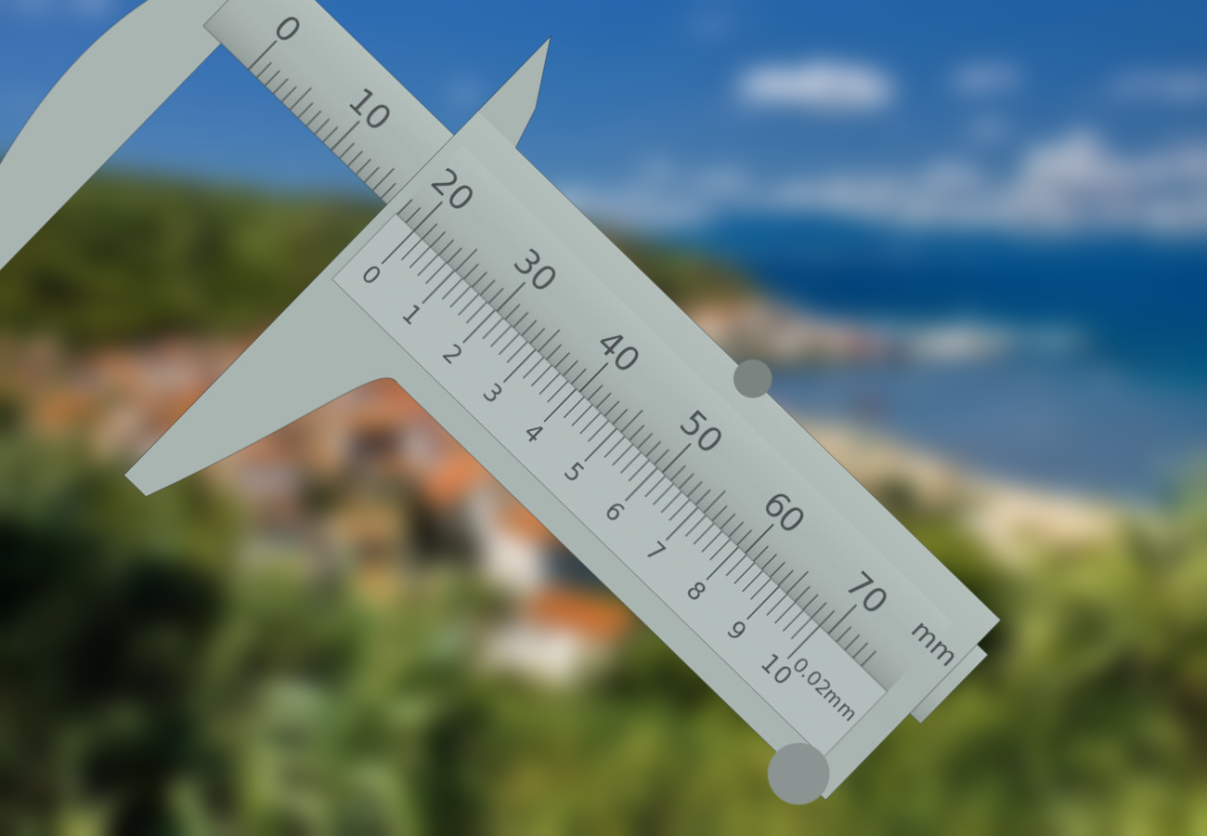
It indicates 20.0 mm
